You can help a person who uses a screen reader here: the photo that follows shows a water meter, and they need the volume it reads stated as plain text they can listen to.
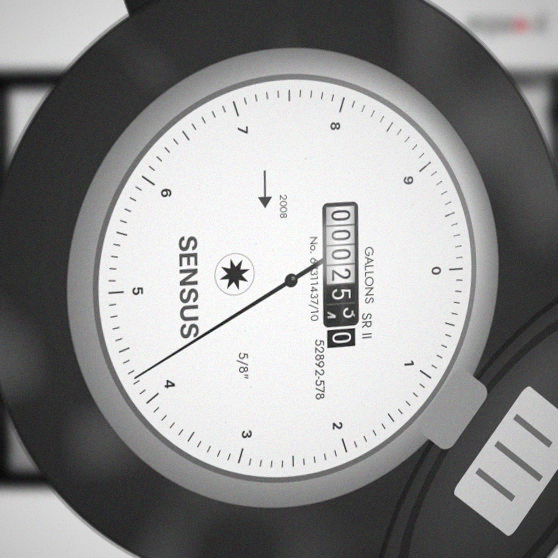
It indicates 2534.2 gal
